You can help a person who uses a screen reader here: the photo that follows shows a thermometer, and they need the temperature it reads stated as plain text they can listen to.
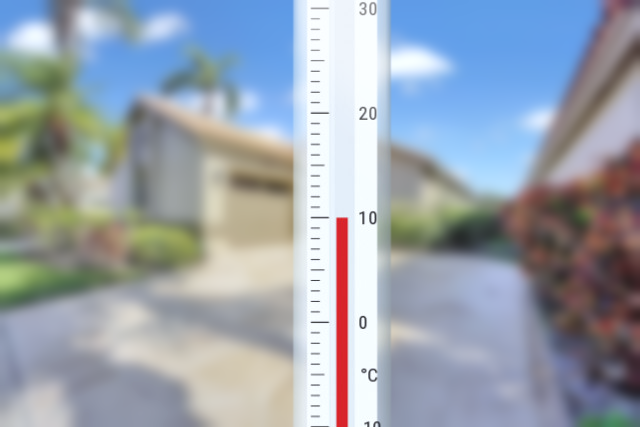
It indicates 10 °C
